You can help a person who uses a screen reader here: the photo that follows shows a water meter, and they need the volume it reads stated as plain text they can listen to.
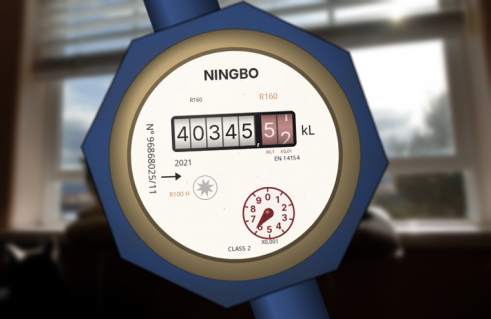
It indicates 40345.516 kL
